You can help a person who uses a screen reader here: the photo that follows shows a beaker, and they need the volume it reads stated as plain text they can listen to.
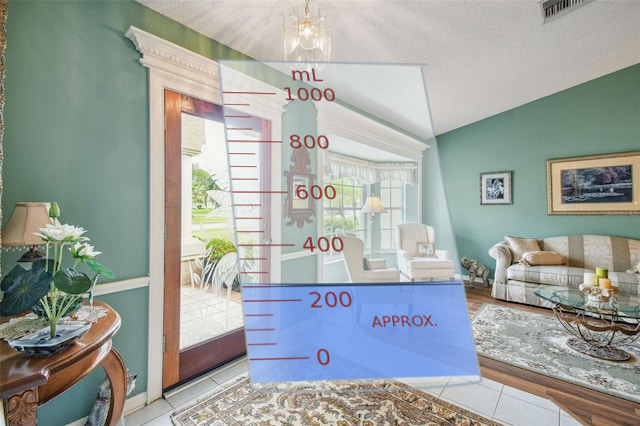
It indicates 250 mL
